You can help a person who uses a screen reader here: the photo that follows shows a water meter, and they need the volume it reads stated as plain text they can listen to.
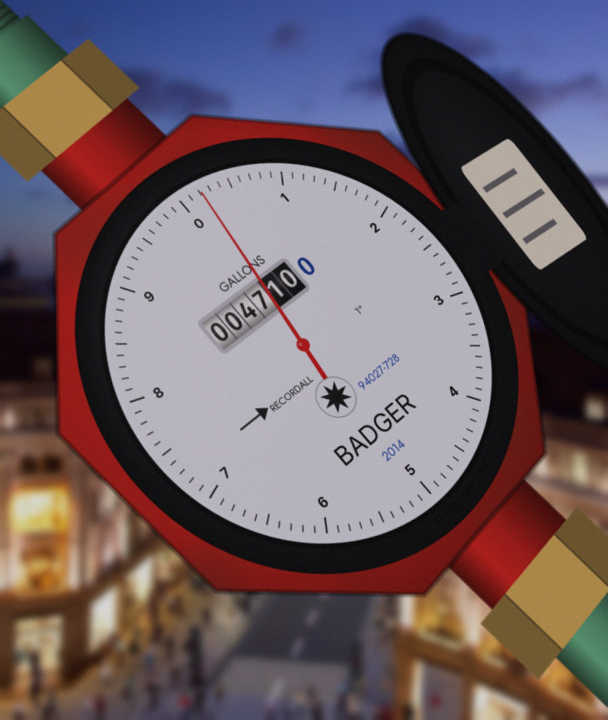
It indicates 47100.2 gal
